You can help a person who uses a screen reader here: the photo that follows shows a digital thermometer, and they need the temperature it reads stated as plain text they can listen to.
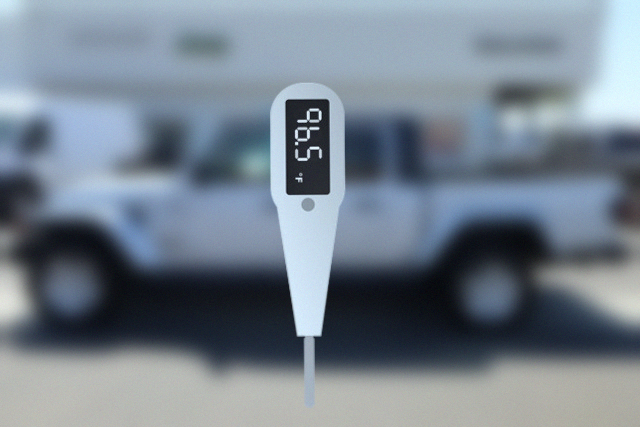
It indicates 96.5 °F
